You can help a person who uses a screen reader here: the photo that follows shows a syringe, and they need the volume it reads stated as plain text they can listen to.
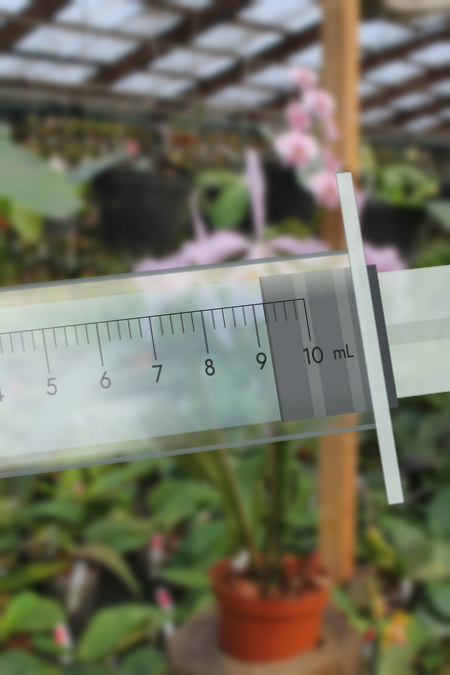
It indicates 9.2 mL
